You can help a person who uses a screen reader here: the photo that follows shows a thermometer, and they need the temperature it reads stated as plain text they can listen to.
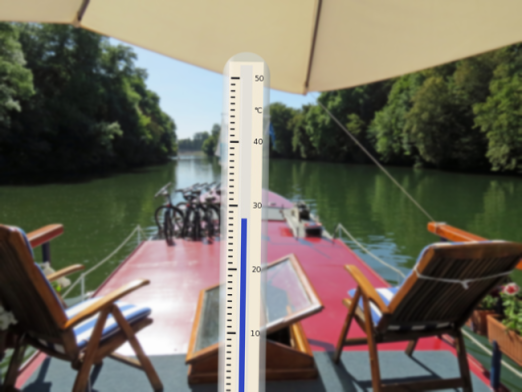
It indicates 28 °C
